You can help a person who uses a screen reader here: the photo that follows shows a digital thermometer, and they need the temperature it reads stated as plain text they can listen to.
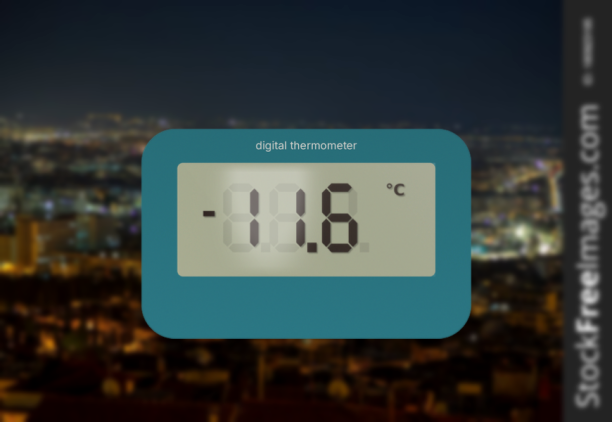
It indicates -11.6 °C
